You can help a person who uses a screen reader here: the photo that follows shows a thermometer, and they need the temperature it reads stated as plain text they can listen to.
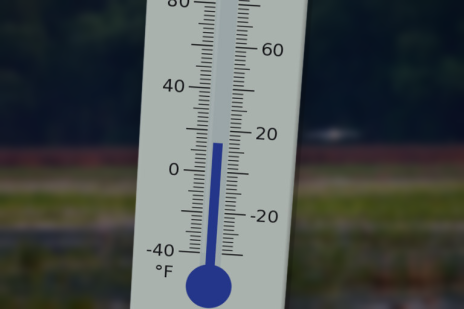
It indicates 14 °F
